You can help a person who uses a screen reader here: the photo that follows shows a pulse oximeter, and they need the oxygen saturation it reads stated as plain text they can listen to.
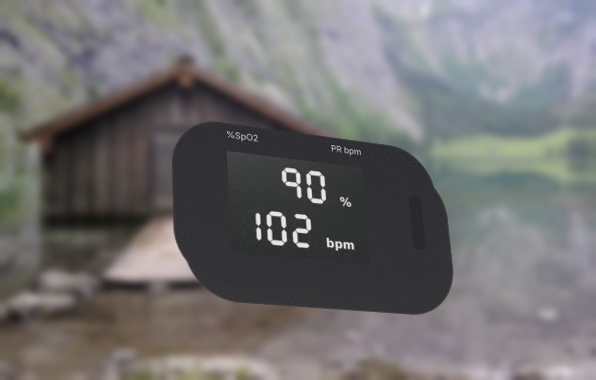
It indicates 90 %
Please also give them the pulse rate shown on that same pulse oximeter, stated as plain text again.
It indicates 102 bpm
